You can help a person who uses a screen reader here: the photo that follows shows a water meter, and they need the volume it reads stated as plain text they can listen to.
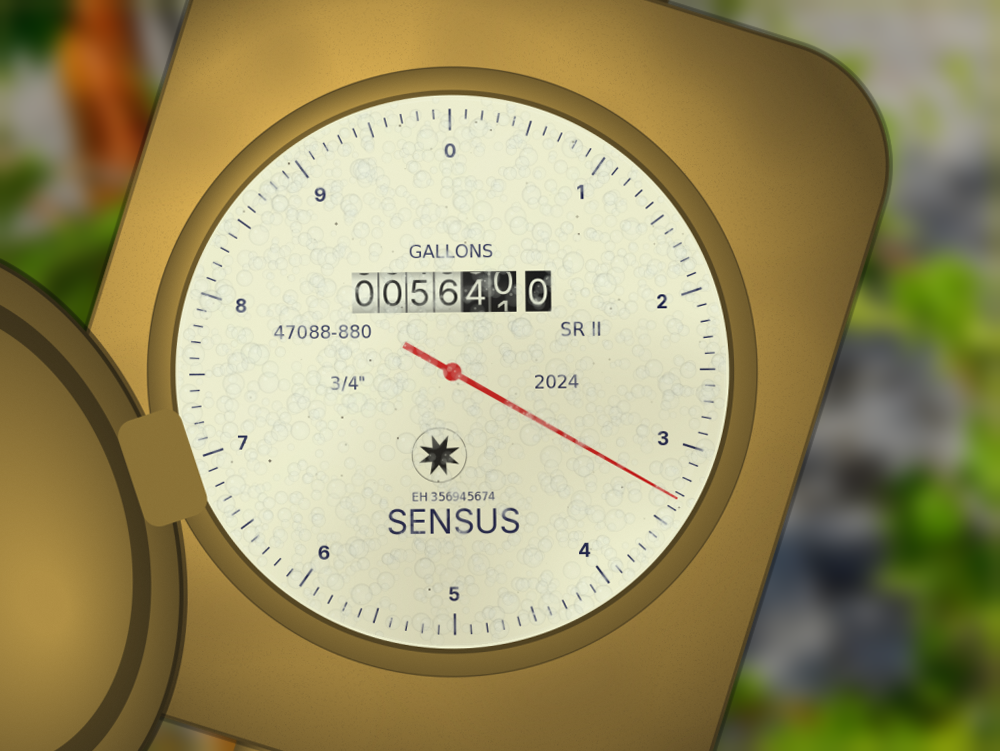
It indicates 56403.3 gal
